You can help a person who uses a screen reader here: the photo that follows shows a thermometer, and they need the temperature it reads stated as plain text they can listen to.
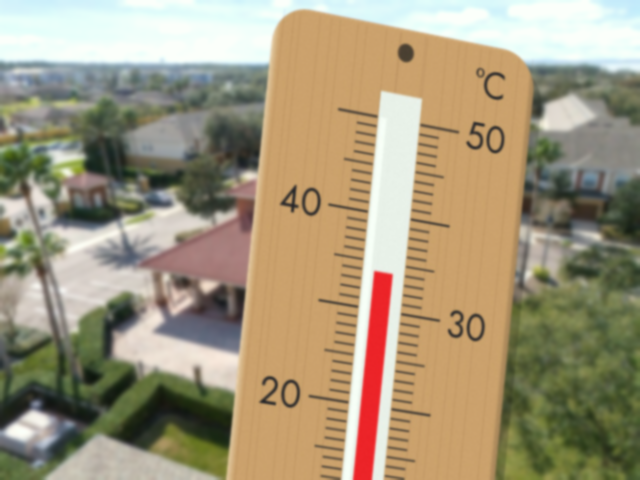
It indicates 34 °C
